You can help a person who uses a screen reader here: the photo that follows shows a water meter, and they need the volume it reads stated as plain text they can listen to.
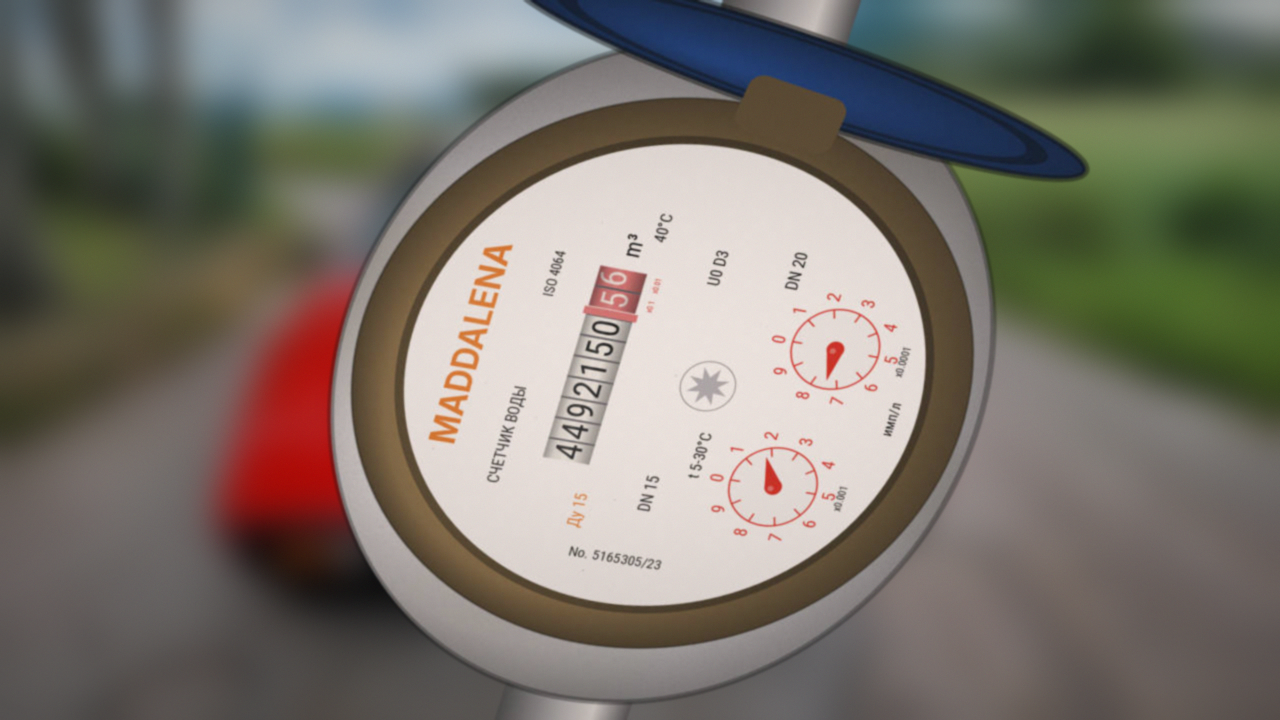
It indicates 4492150.5617 m³
